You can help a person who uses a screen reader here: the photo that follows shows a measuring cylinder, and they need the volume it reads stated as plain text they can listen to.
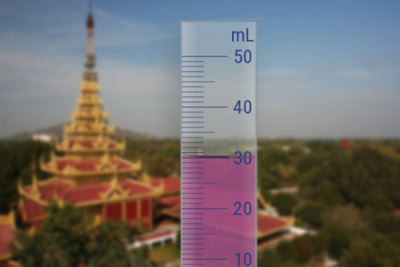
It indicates 30 mL
